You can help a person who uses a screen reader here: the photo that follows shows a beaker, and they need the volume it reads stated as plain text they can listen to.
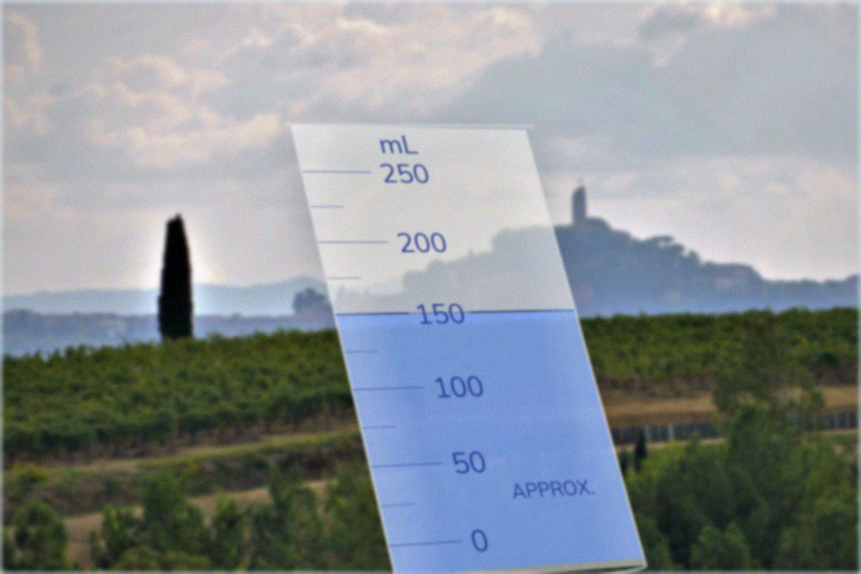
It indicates 150 mL
